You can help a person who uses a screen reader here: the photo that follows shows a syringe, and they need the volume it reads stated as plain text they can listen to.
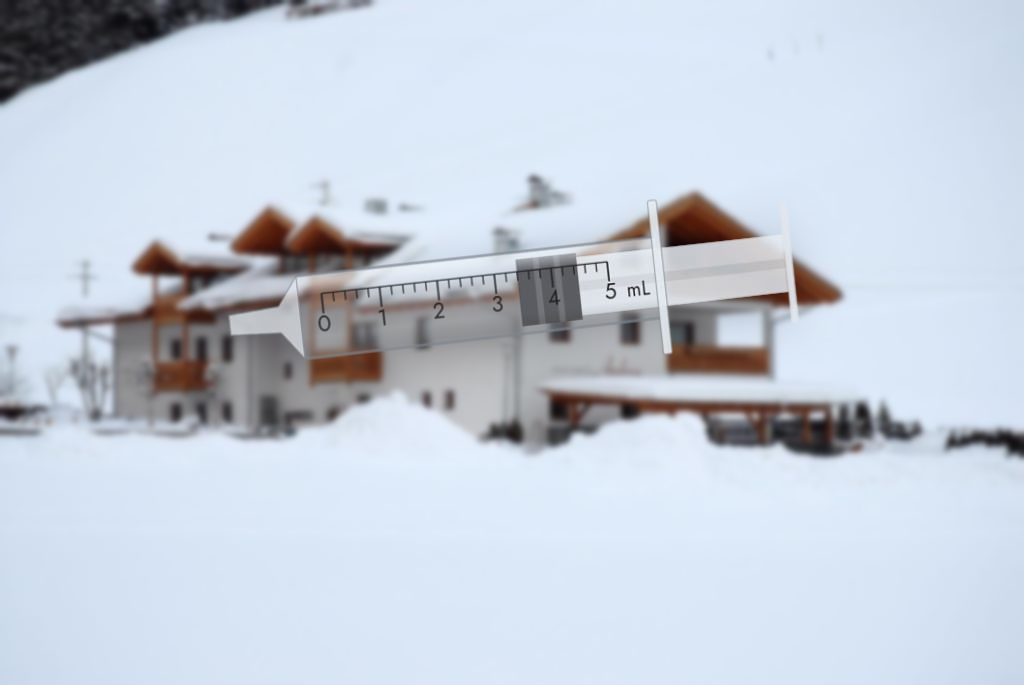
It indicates 3.4 mL
